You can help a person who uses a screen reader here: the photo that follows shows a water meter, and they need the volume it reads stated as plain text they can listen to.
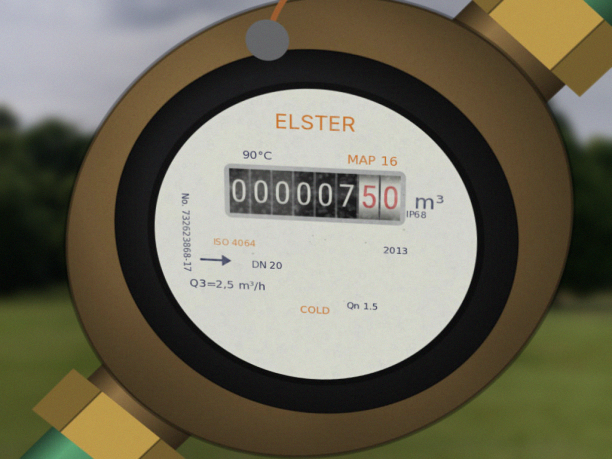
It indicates 7.50 m³
